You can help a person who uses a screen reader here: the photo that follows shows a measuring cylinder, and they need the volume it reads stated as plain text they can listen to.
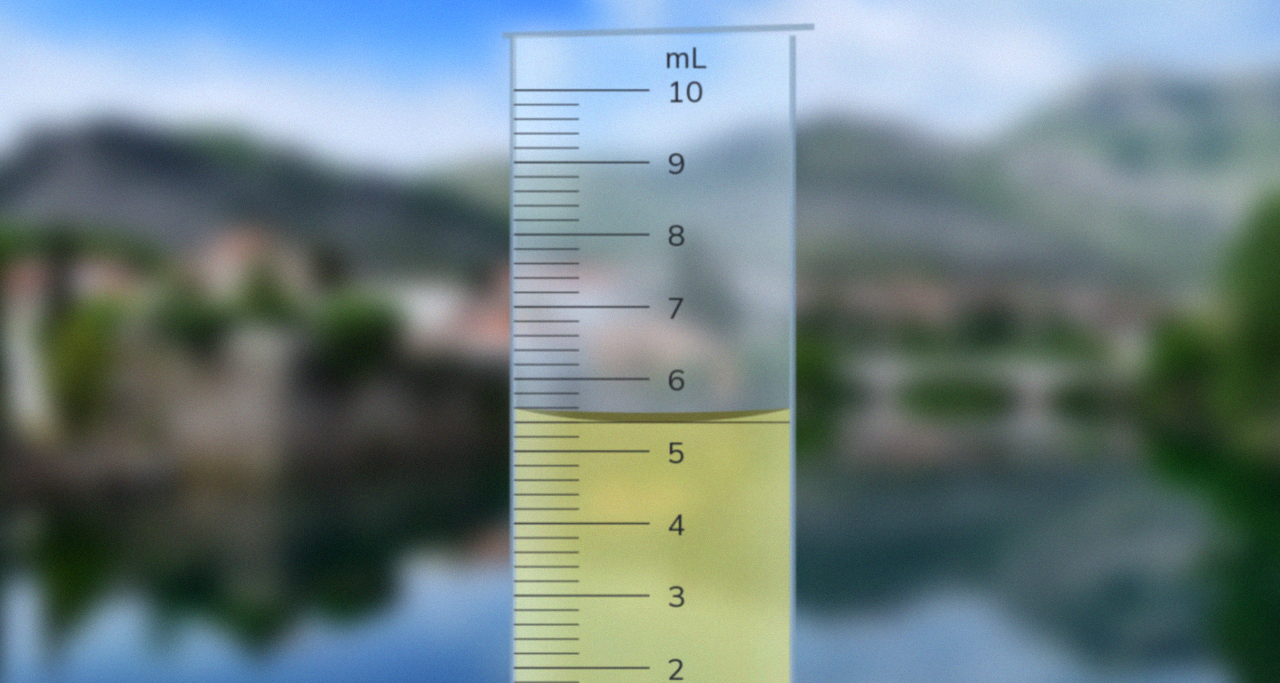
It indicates 5.4 mL
